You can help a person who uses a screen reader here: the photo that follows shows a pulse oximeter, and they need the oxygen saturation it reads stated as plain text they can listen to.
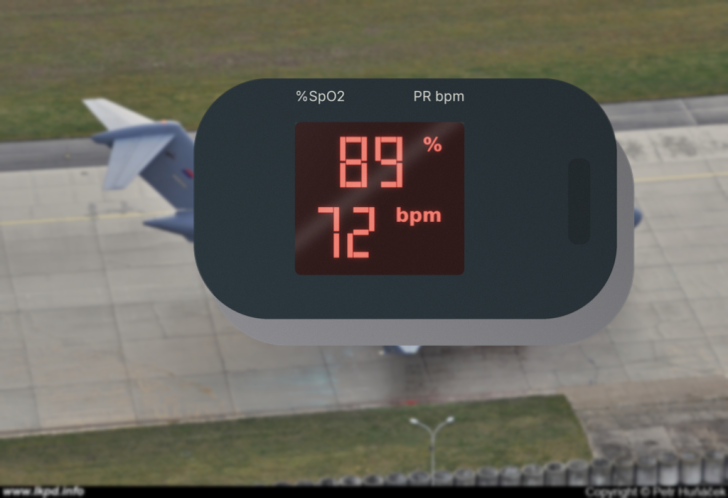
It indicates 89 %
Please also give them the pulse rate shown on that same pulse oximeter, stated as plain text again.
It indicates 72 bpm
